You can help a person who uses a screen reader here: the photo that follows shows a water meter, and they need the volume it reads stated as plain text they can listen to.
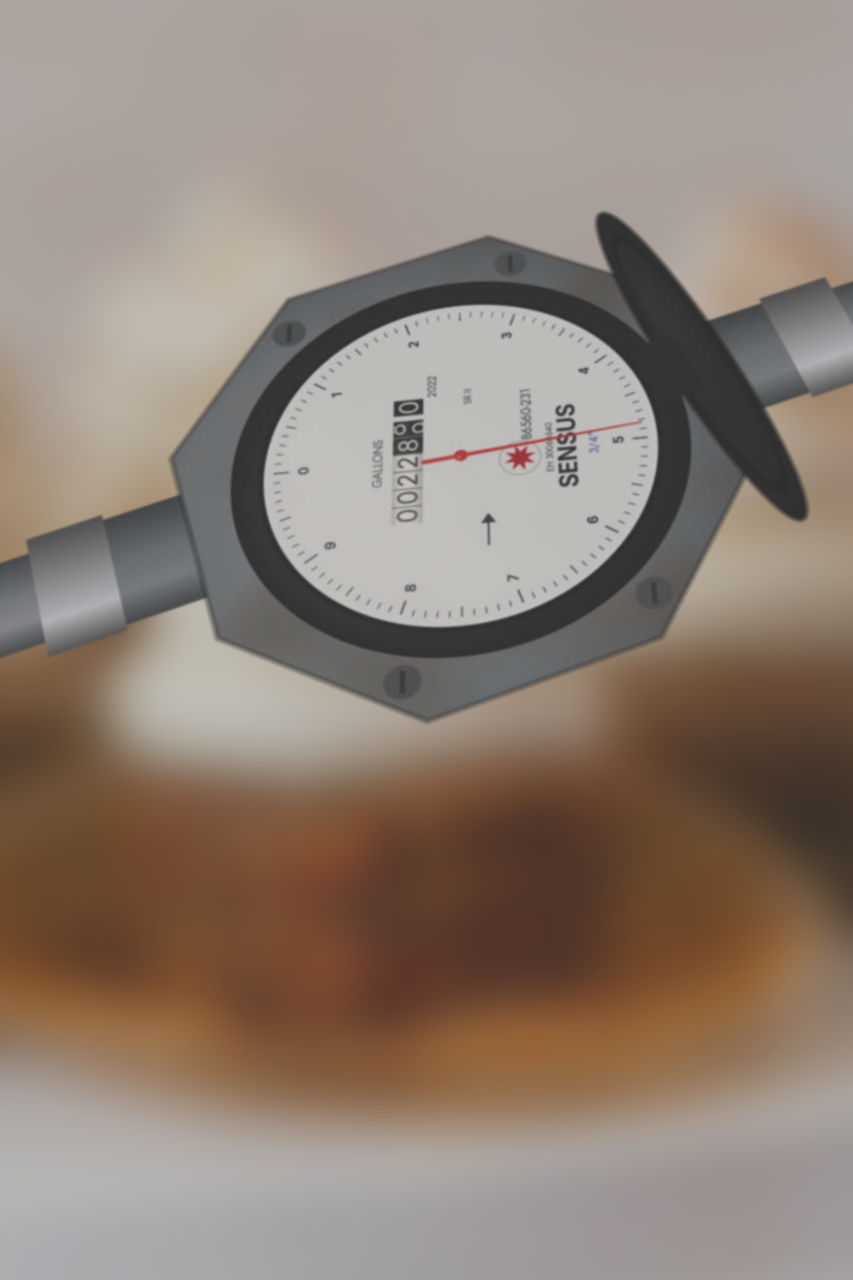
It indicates 22884.8 gal
